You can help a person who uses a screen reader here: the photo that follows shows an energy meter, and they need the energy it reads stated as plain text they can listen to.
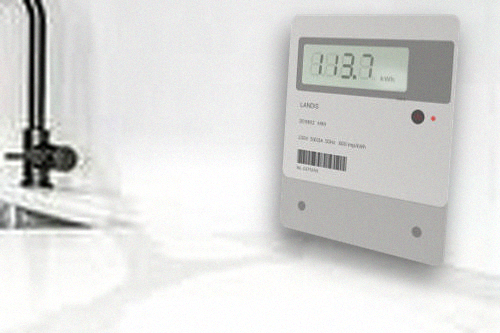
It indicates 113.7 kWh
